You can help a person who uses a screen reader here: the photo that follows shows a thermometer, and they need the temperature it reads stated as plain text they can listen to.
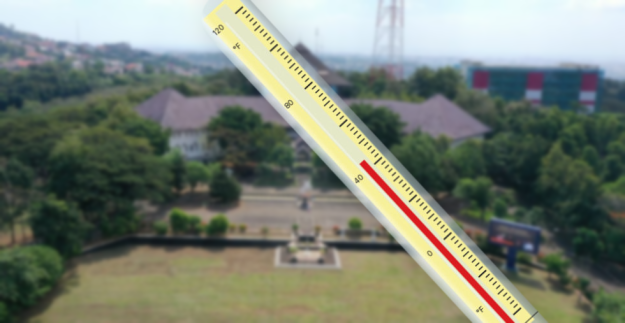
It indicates 44 °F
